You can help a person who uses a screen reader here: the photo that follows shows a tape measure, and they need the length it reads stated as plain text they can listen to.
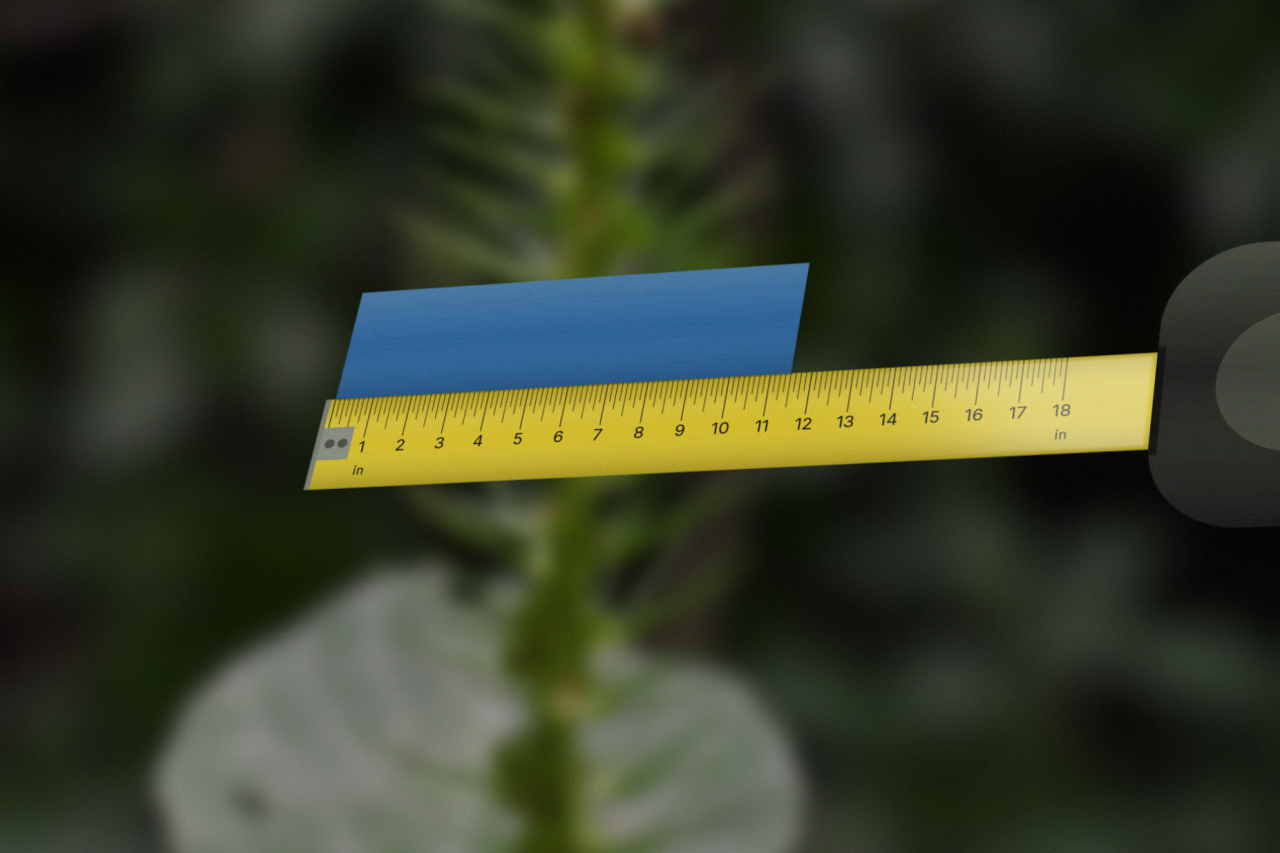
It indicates 11.5 in
